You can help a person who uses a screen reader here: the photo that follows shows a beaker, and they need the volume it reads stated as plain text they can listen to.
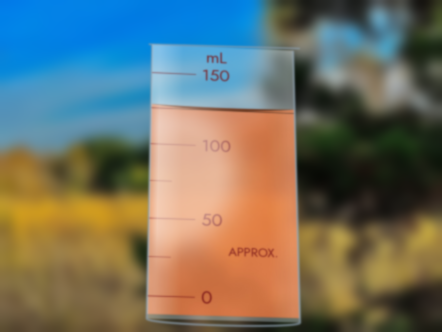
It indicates 125 mL
